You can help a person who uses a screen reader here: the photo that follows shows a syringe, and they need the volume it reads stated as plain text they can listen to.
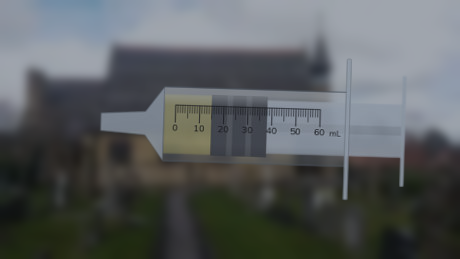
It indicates 15 mL
